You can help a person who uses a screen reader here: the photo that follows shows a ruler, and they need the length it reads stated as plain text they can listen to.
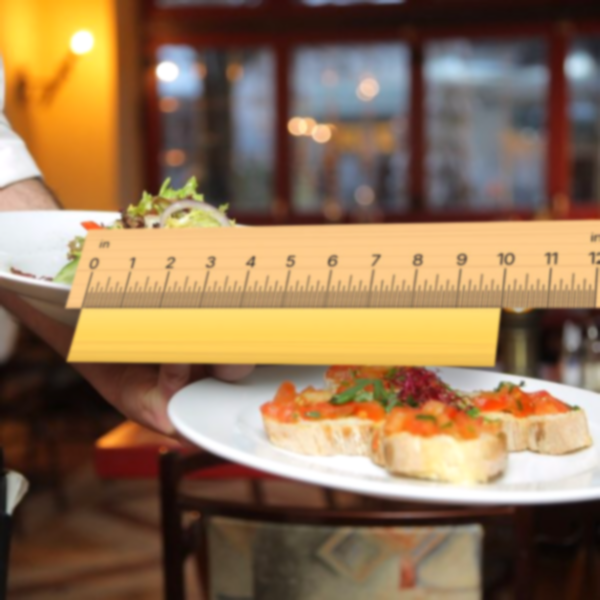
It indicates 10 in
